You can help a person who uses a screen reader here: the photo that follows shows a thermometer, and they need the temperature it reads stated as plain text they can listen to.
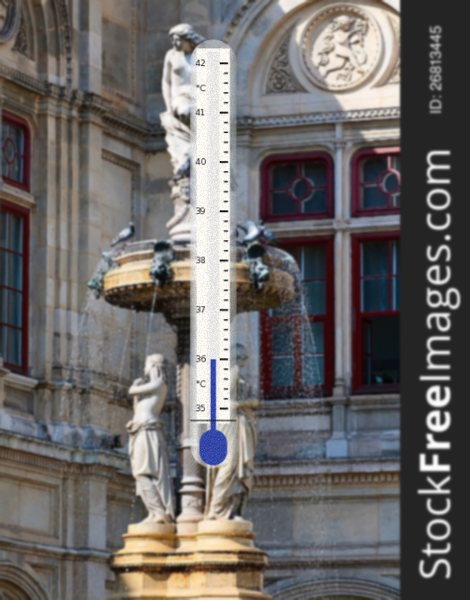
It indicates 36 °C
